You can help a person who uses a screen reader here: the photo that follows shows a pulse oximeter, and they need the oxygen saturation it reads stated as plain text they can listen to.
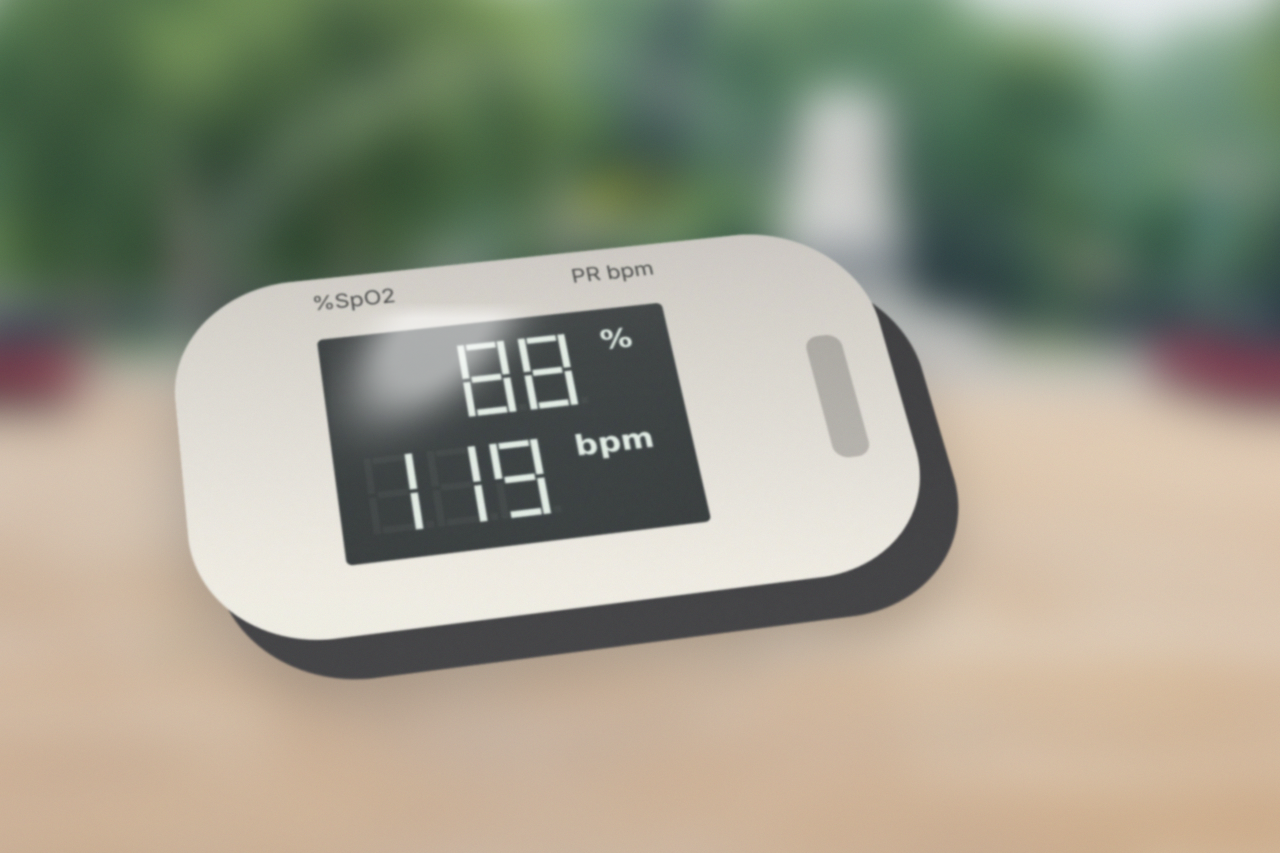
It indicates 88 %
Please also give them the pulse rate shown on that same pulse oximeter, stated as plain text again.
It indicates 119 bpm
